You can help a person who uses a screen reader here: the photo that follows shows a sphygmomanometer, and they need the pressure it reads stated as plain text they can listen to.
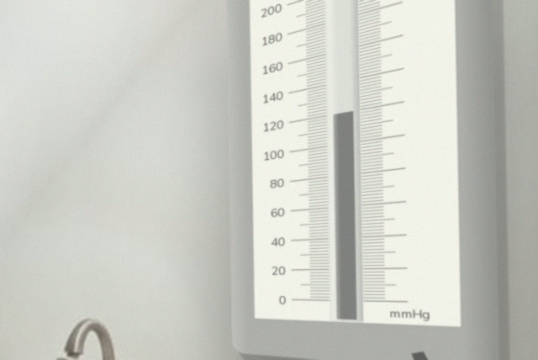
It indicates 120 mmHg
